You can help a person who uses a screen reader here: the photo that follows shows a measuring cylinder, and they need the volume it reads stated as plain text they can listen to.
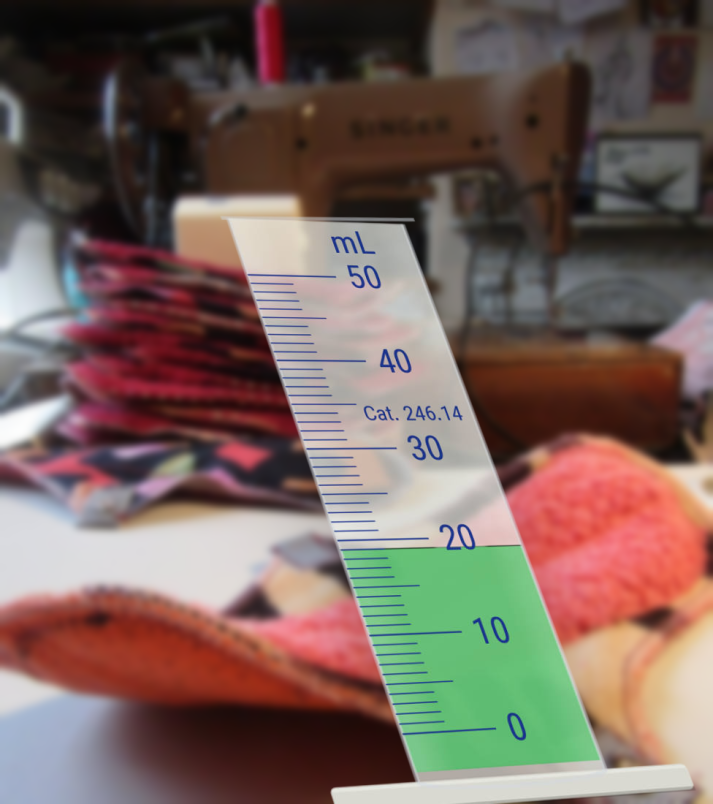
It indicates 19 mL
